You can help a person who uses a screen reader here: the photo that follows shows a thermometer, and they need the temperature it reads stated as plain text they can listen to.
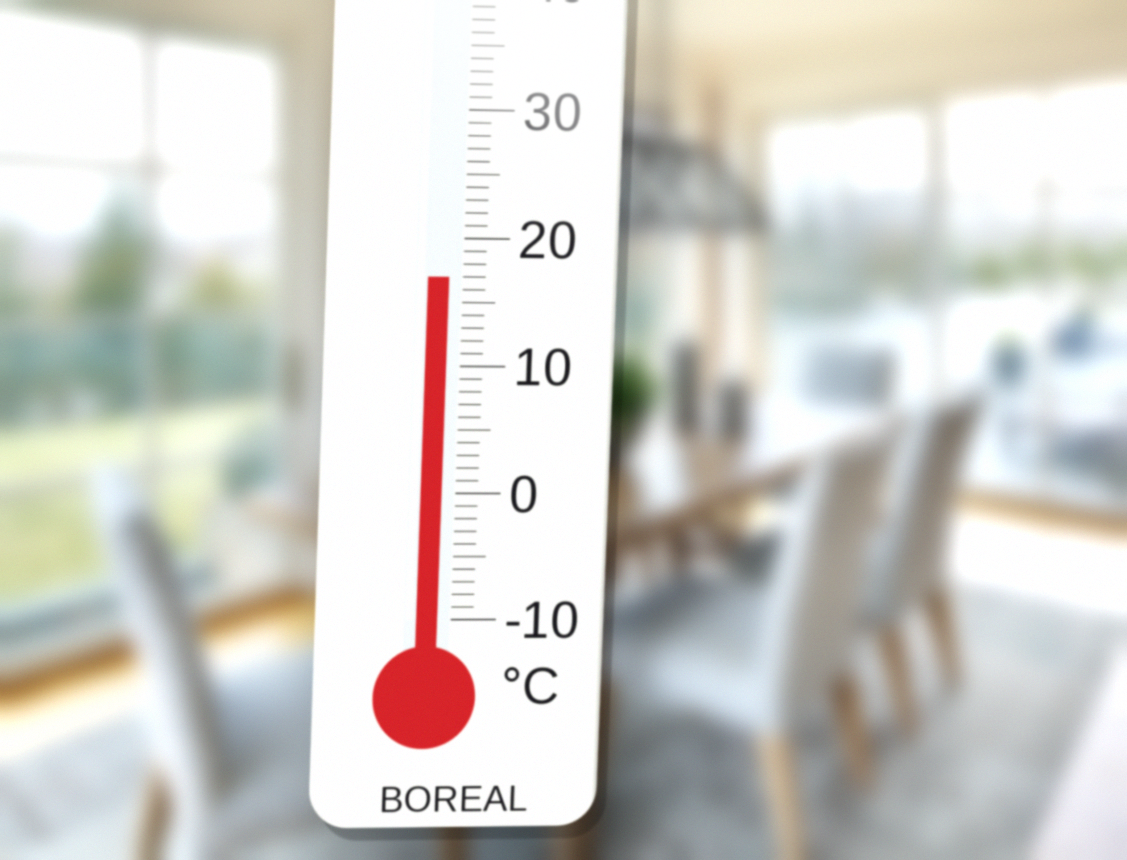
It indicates 17 °C
